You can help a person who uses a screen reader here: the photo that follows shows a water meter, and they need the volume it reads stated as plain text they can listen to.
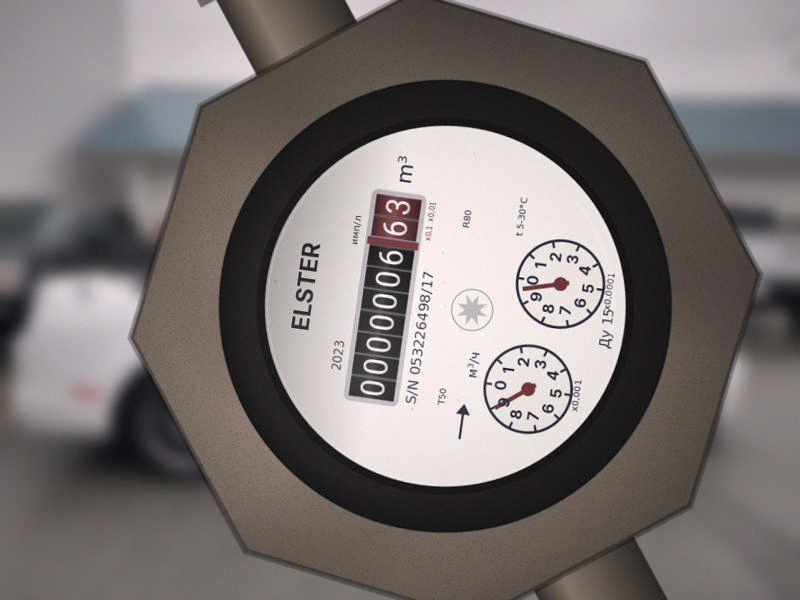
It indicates 6.6389 m³
